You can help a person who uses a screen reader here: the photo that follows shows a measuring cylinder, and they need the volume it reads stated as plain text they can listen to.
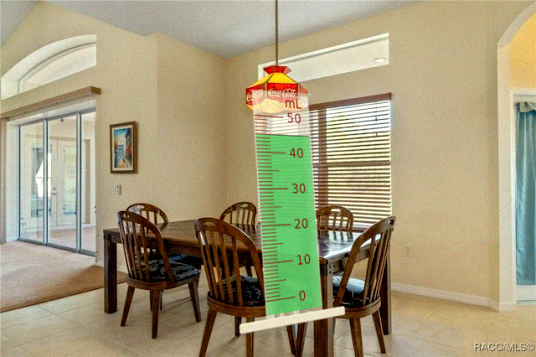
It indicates 45 mL
